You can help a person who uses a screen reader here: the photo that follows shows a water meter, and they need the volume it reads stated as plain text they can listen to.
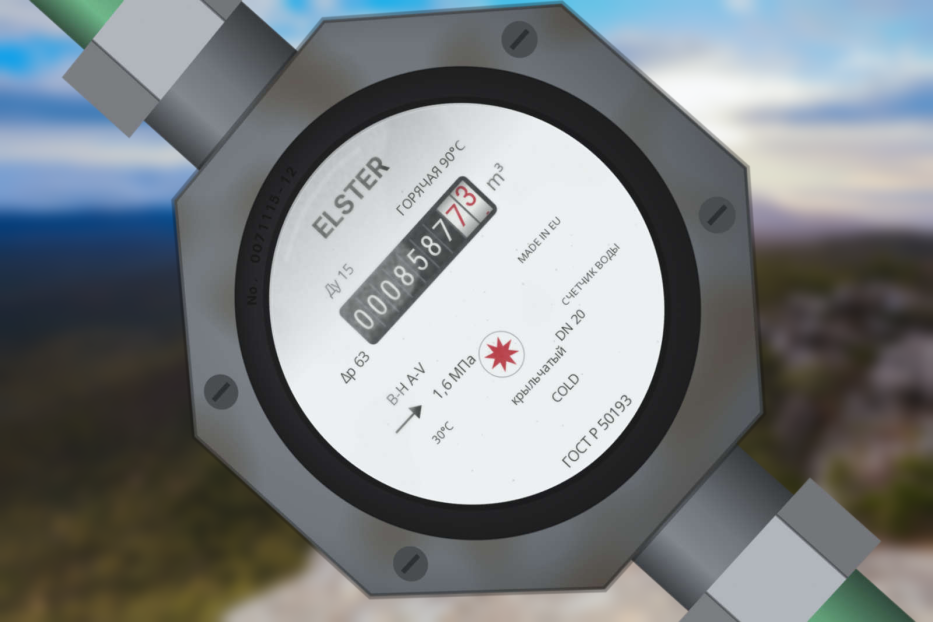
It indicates 8587.73 m³
